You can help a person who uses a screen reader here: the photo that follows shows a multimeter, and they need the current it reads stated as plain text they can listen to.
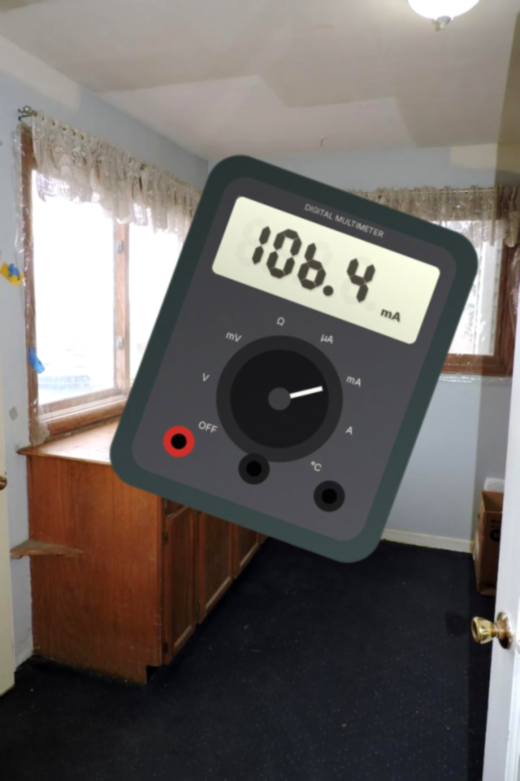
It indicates 106.4 mA
